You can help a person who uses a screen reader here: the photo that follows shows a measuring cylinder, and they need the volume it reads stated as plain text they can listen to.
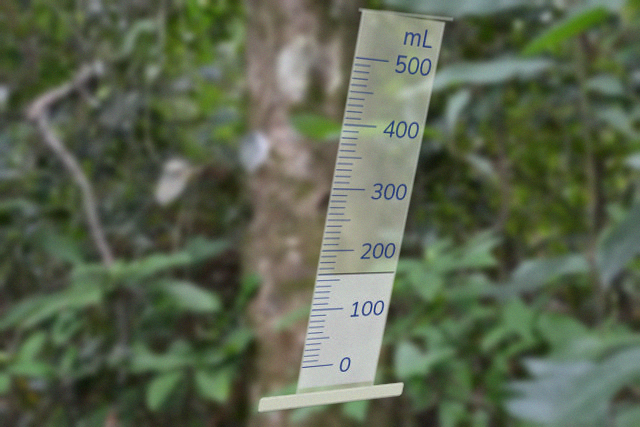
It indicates 160 mL
